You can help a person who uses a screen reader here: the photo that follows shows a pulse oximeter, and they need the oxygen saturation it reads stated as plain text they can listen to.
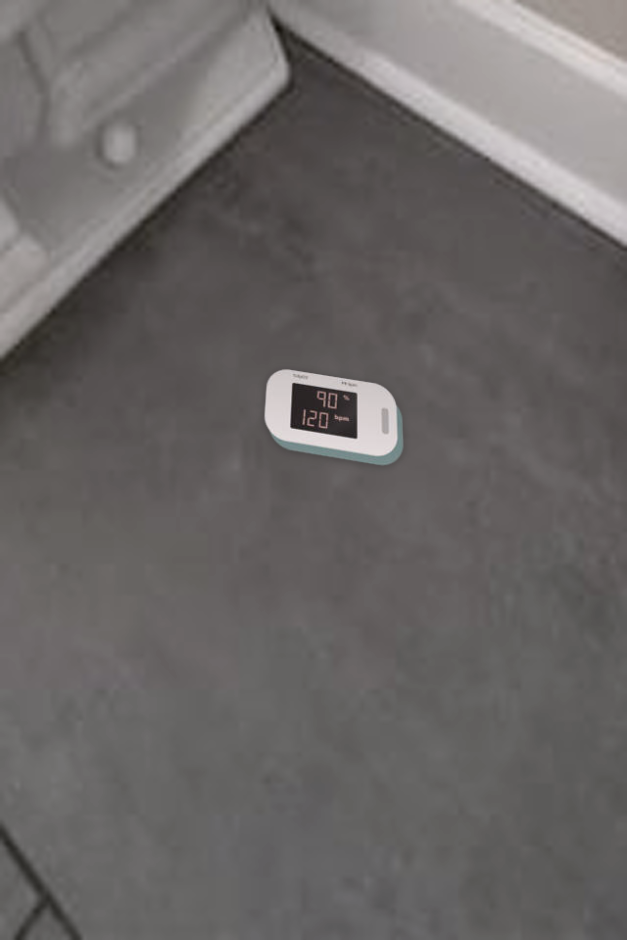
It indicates 90 %
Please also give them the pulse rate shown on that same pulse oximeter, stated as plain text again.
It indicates 120 bpm
